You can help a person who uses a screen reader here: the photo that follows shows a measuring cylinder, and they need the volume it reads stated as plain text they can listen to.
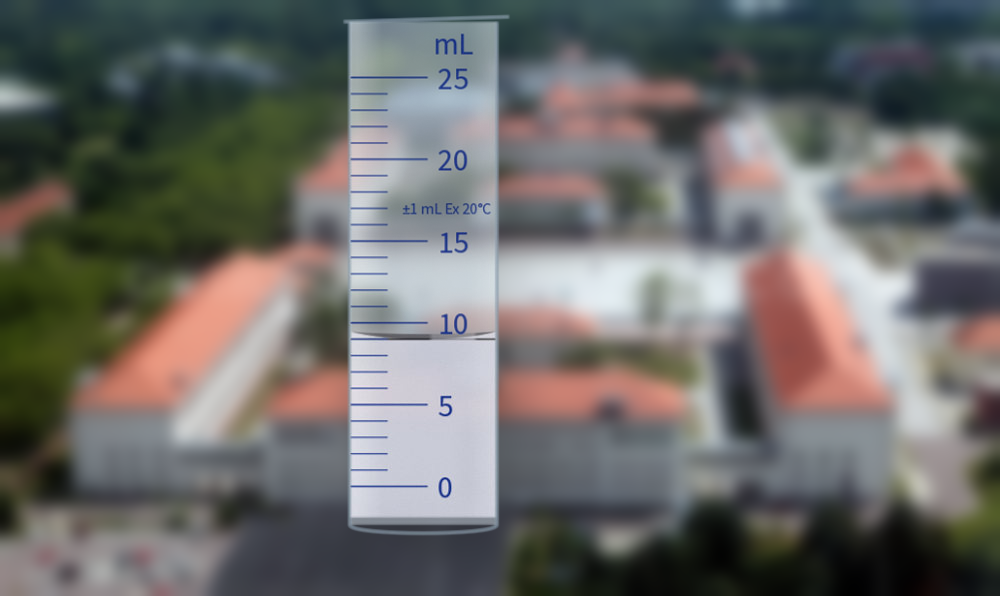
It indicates 9 mL
